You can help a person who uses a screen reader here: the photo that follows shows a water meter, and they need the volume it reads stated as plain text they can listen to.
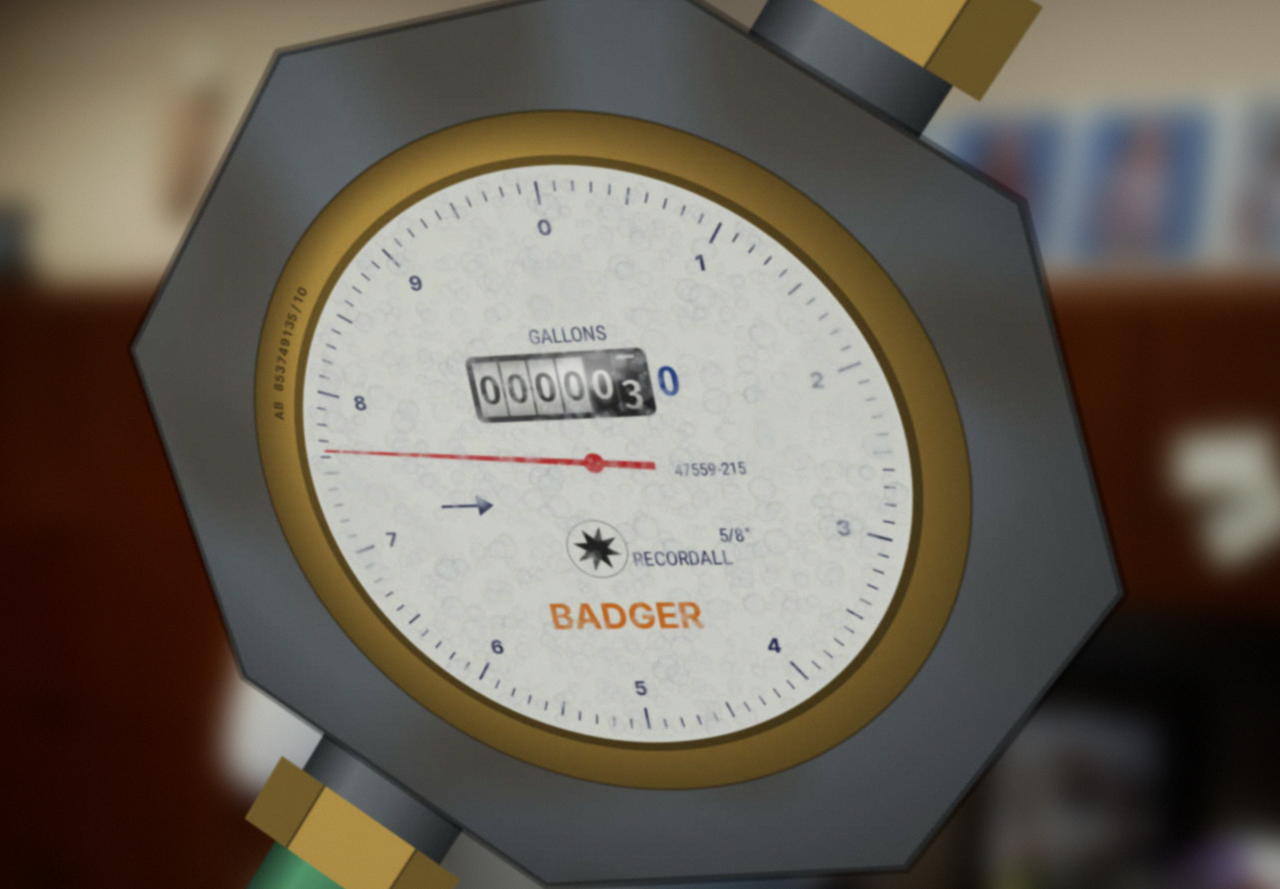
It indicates 27.6 gal
